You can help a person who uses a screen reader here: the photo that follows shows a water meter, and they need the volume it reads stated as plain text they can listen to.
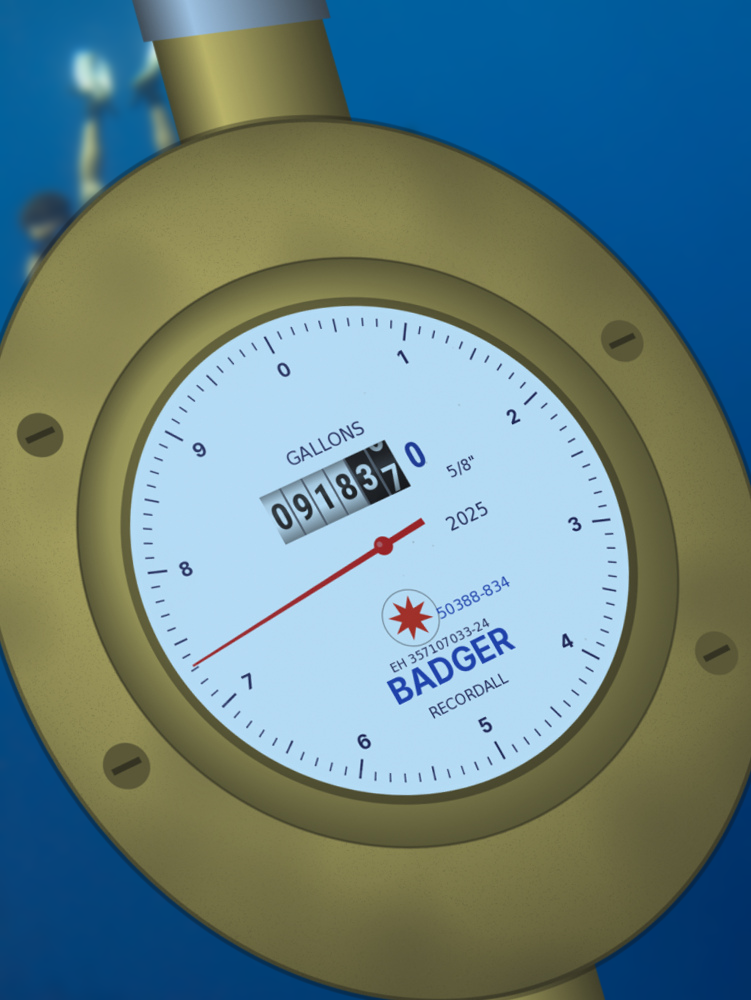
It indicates 918367.3 gal
